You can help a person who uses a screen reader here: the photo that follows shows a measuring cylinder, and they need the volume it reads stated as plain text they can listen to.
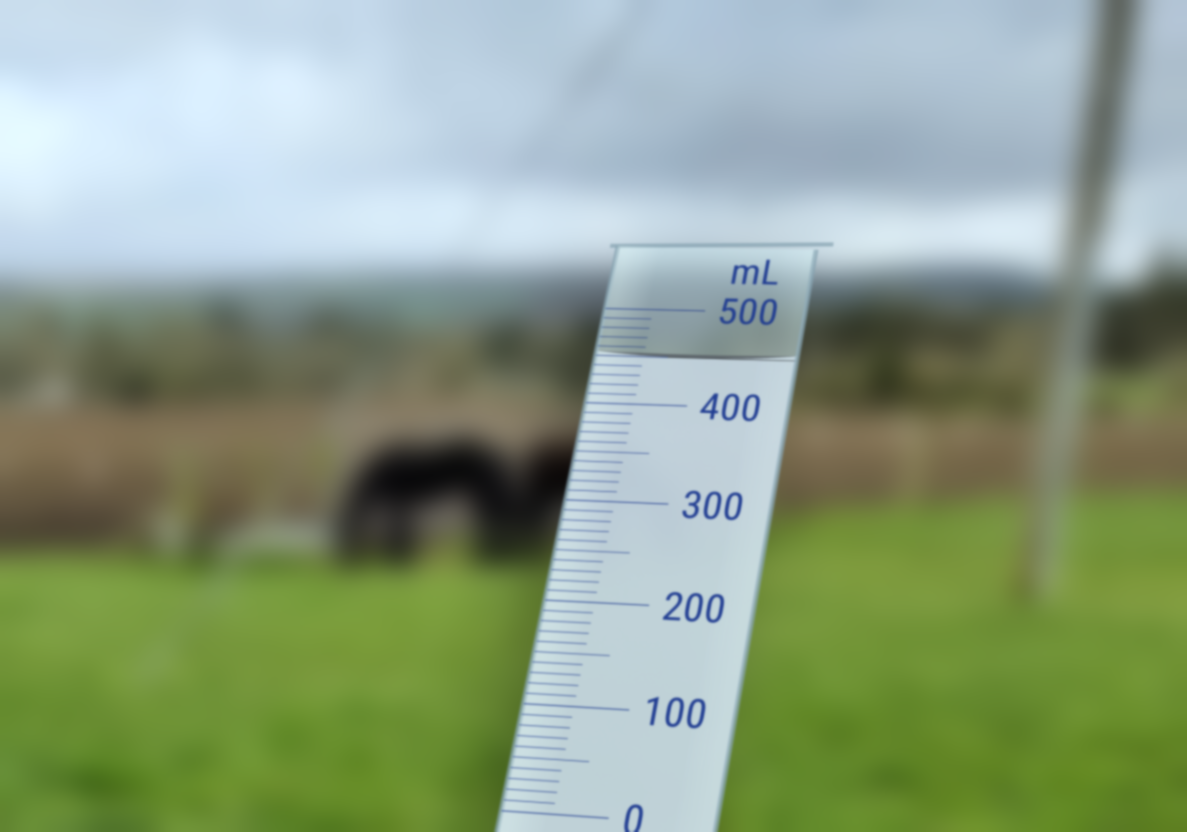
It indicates 450 mL
